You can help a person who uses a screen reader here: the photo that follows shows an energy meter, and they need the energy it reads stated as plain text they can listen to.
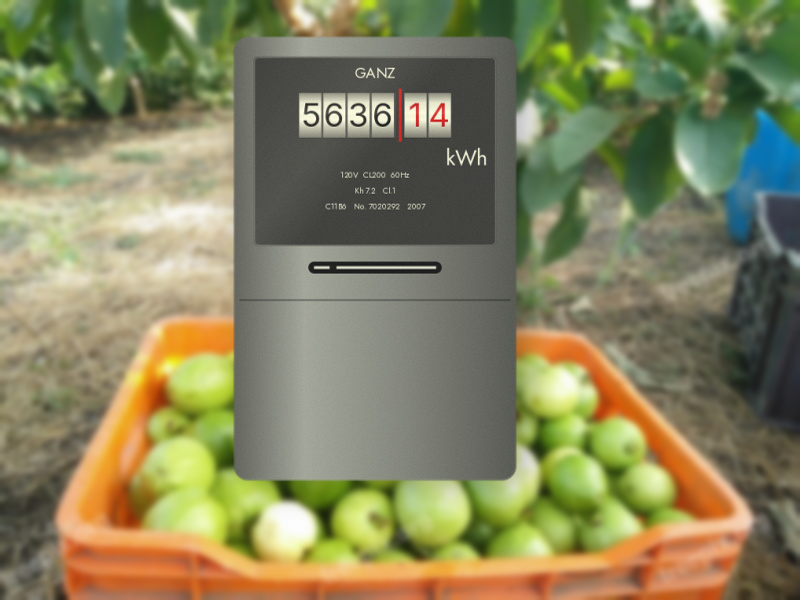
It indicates 5636.14 kWh
